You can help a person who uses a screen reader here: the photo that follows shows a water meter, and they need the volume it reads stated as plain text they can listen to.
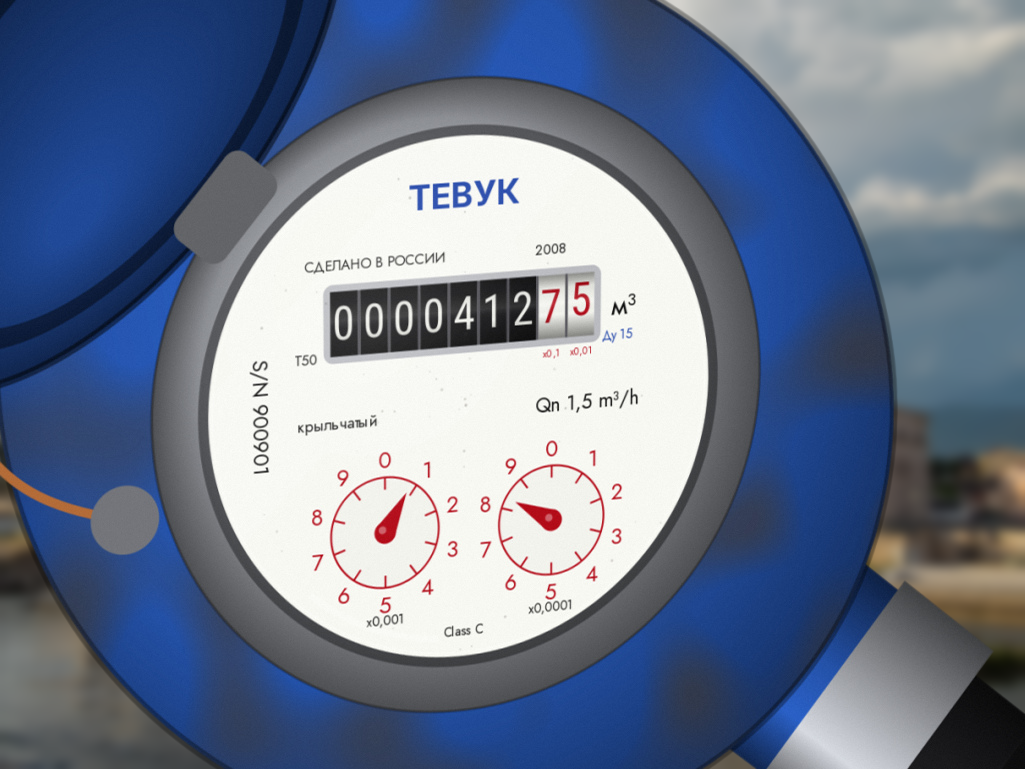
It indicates 412.7508 m³
